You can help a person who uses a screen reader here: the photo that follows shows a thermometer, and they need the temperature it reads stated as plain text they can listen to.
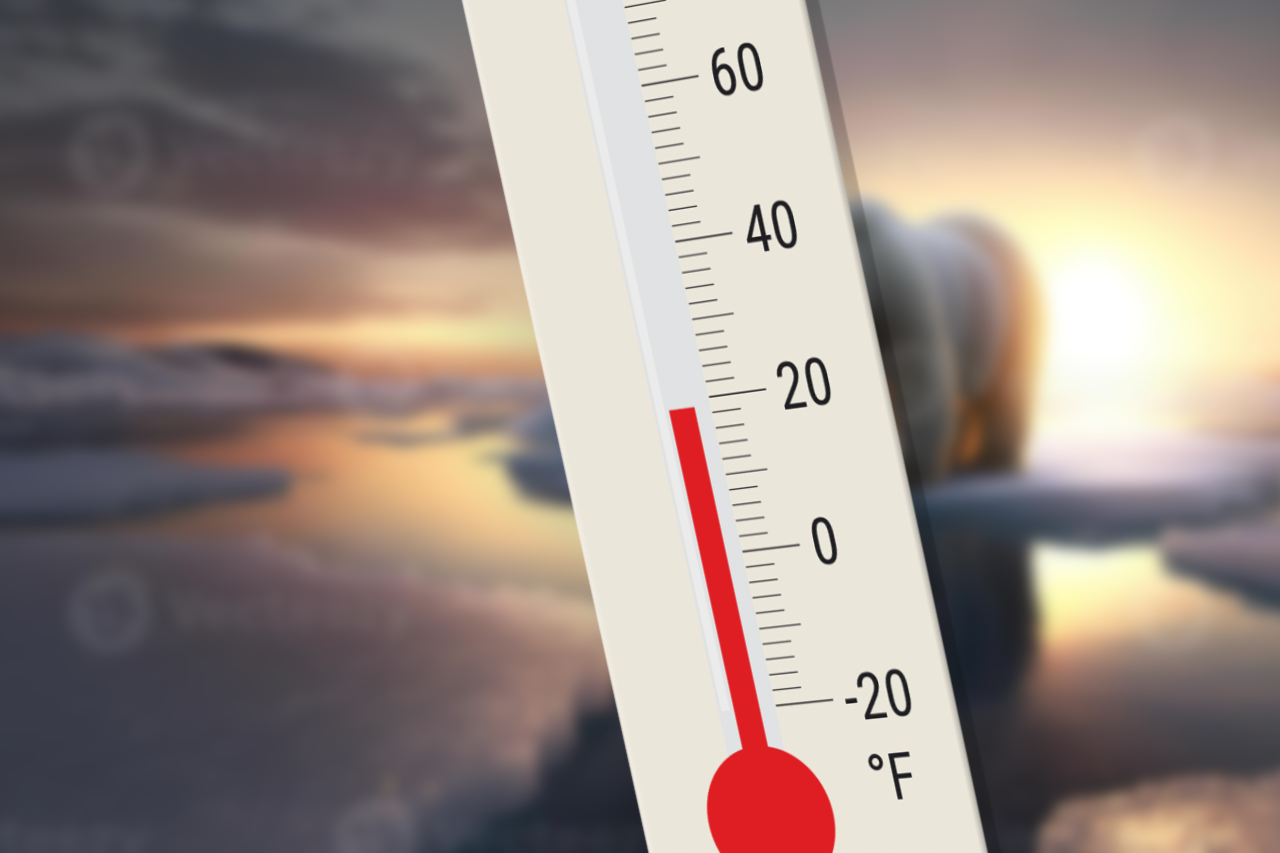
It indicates 19 °F
